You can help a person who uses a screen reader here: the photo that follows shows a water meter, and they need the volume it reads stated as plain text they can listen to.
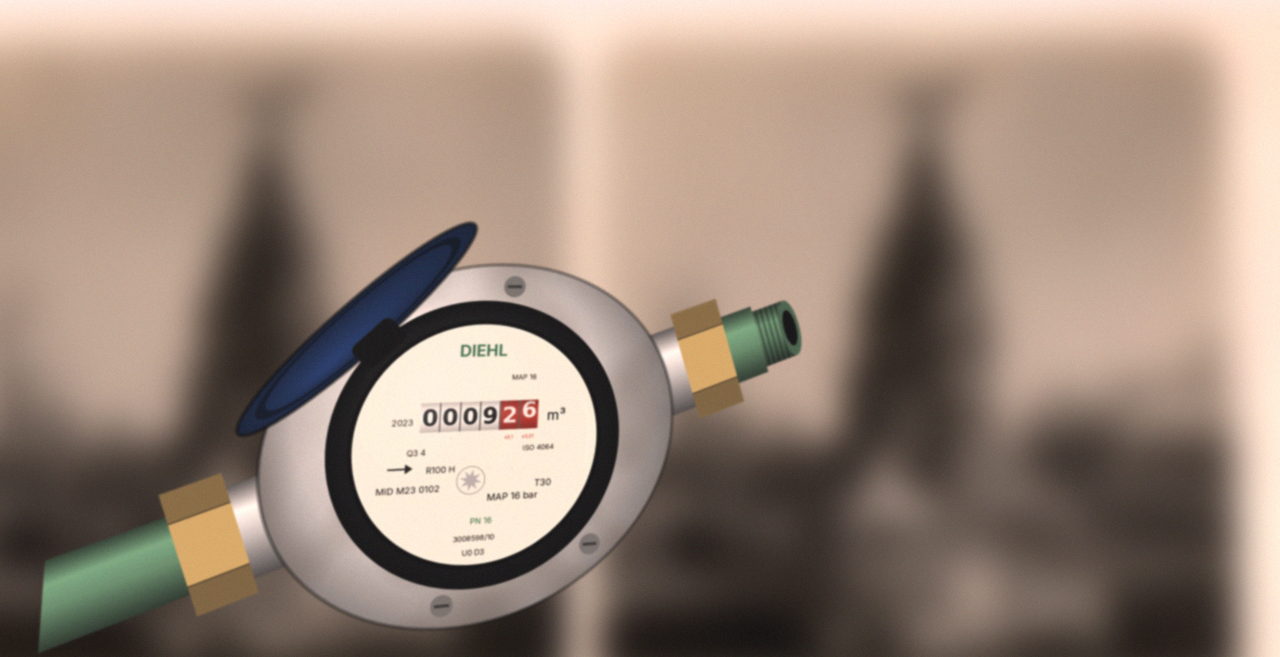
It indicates 9.26 m³
